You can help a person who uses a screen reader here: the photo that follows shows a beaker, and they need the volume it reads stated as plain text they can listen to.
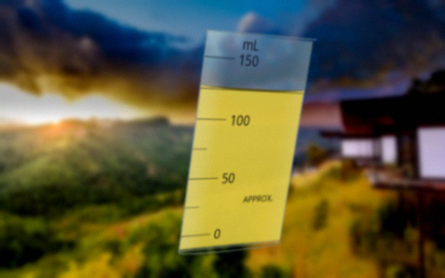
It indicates 125 mL
